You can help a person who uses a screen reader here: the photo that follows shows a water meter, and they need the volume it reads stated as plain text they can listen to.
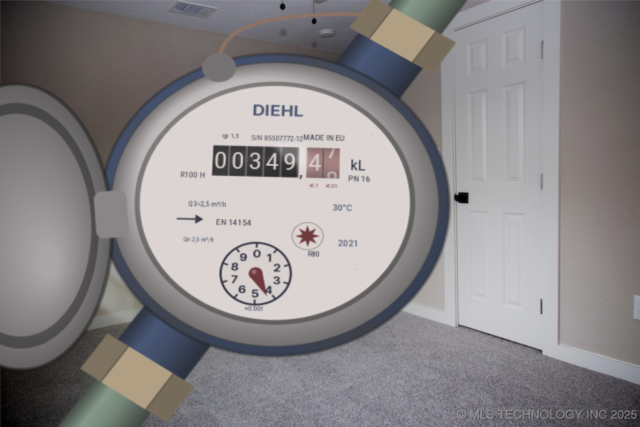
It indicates 349.474 kL
